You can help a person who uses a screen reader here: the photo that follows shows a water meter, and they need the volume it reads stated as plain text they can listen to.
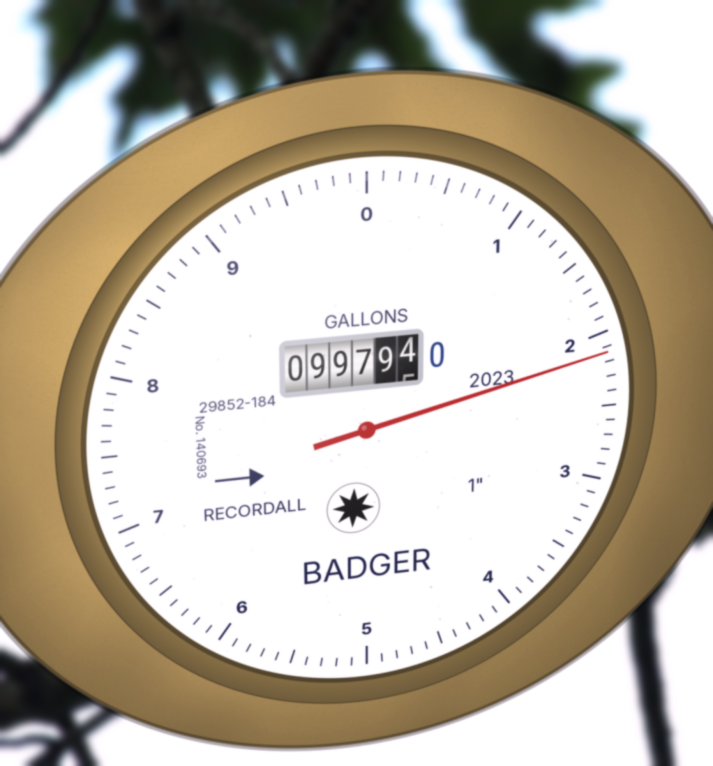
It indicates 997942.1 gal
